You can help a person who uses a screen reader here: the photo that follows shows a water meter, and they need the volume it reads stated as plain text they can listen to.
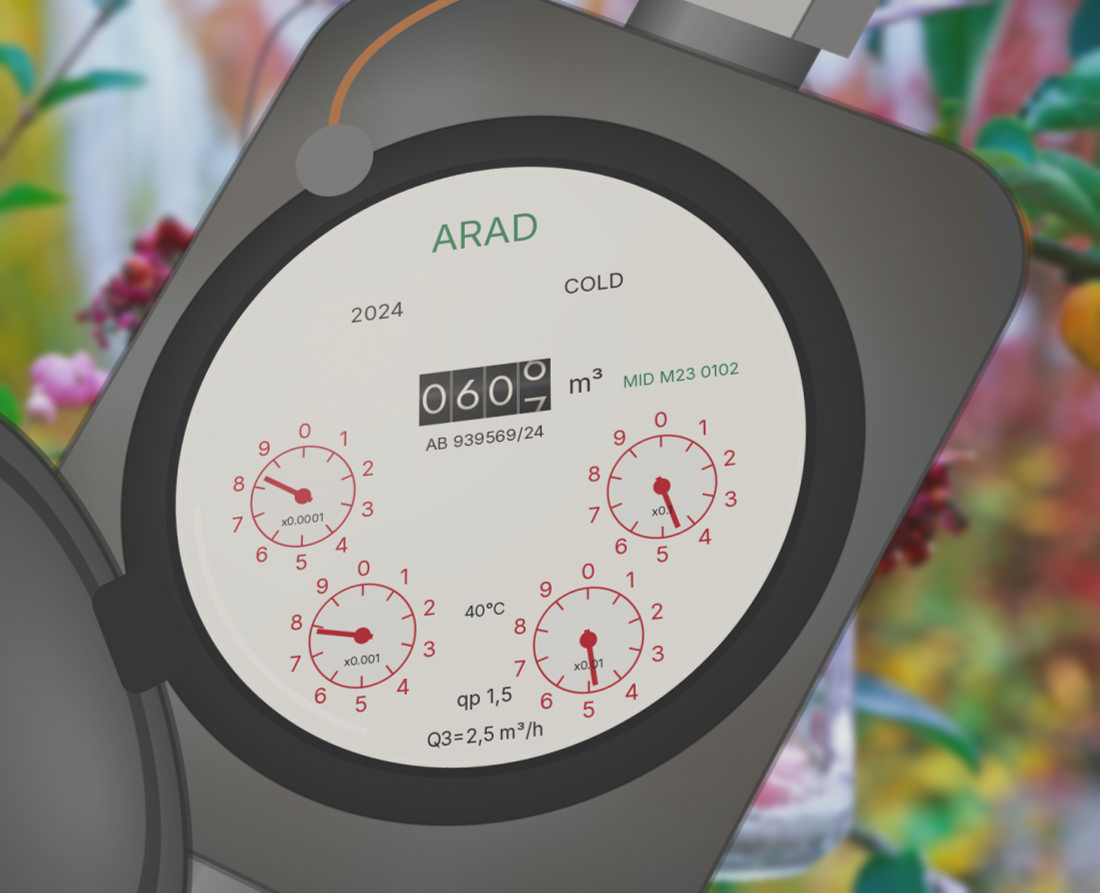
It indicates 606.4478 m³
